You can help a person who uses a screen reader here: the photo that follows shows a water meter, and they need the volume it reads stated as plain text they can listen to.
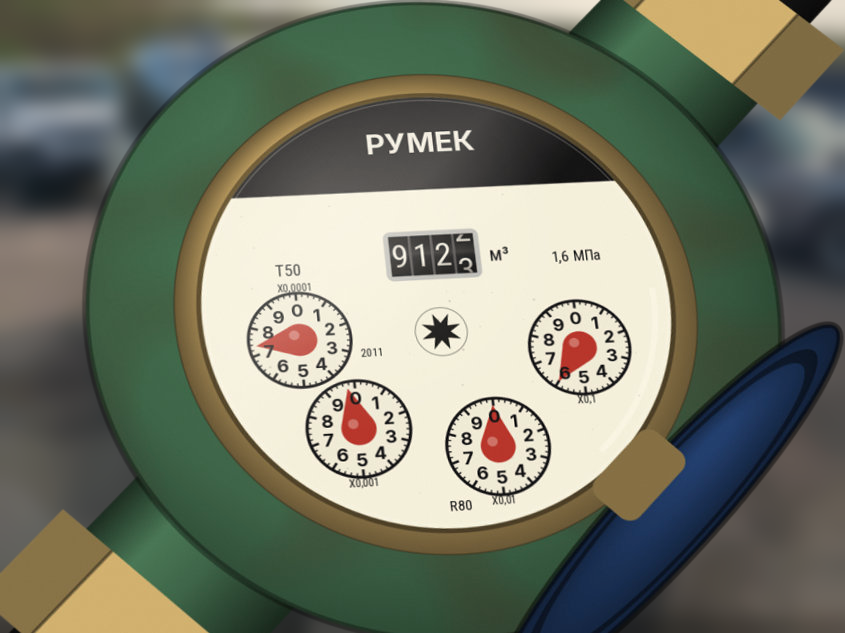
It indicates 9122.5997 m³
